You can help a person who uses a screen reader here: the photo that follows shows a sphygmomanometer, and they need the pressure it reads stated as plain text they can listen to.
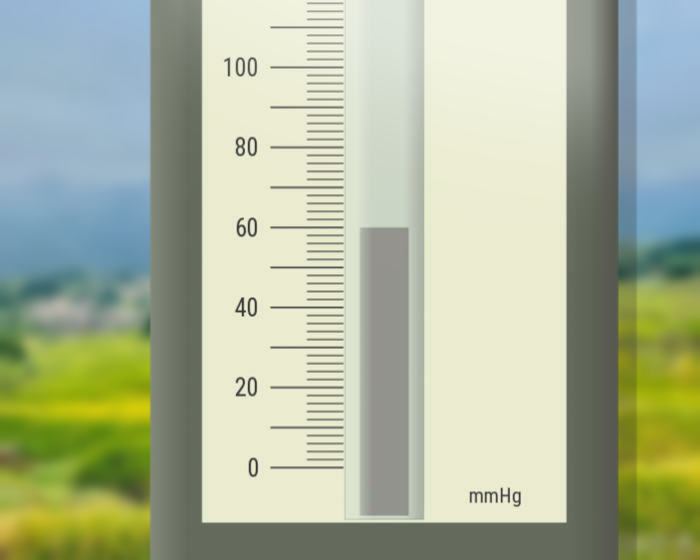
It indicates 60 mmHg
